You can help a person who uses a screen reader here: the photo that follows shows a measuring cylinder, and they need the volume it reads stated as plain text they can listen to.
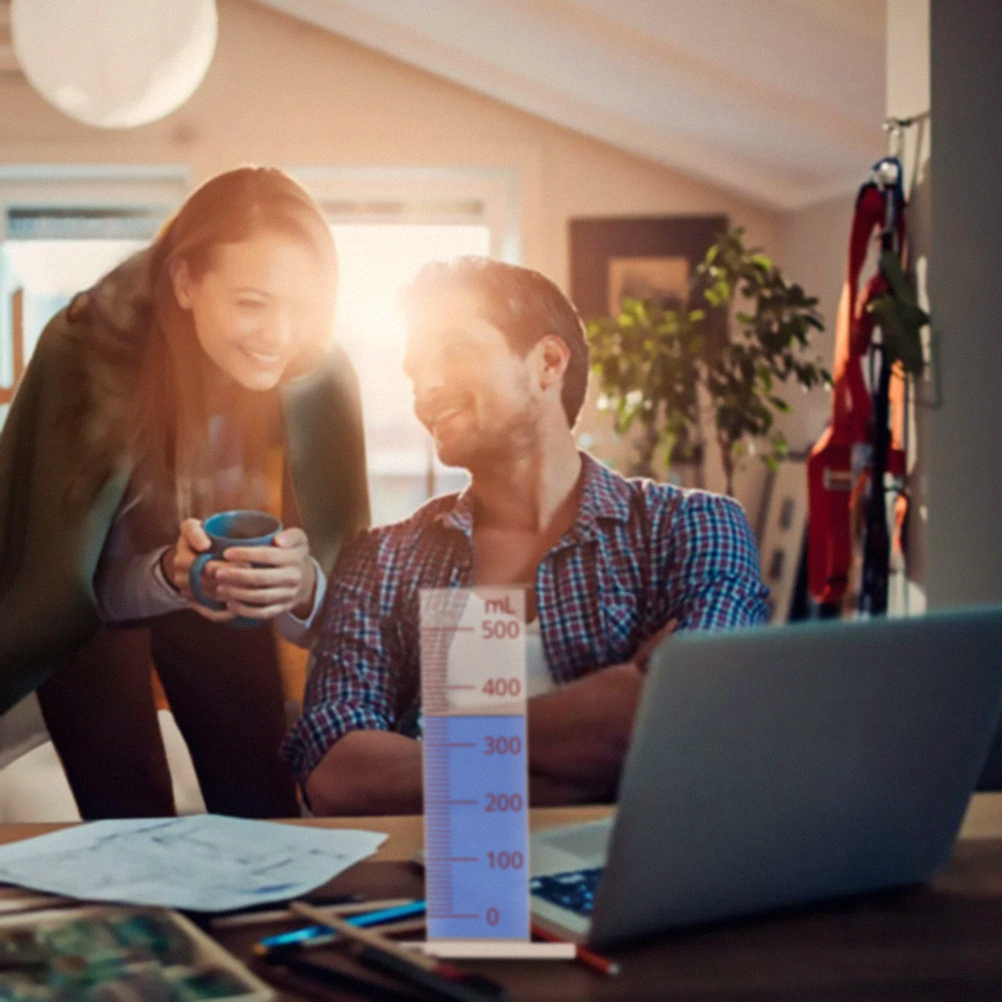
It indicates 350 mL
